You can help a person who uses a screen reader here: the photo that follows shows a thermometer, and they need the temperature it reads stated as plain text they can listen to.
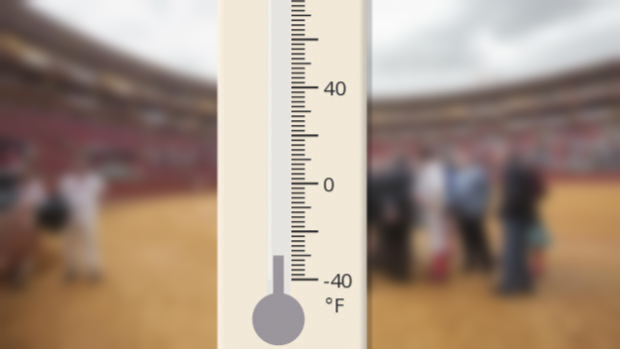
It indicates -30 °F
